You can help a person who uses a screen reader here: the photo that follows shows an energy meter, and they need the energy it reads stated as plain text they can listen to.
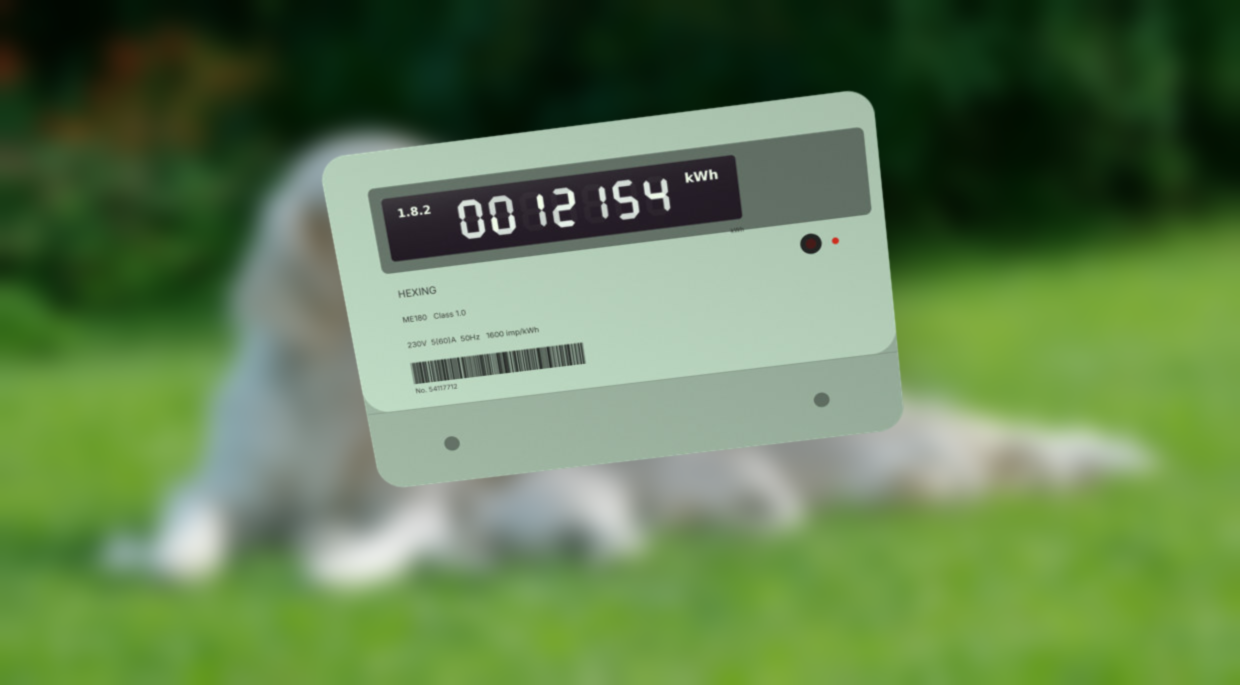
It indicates 12154 kWh
